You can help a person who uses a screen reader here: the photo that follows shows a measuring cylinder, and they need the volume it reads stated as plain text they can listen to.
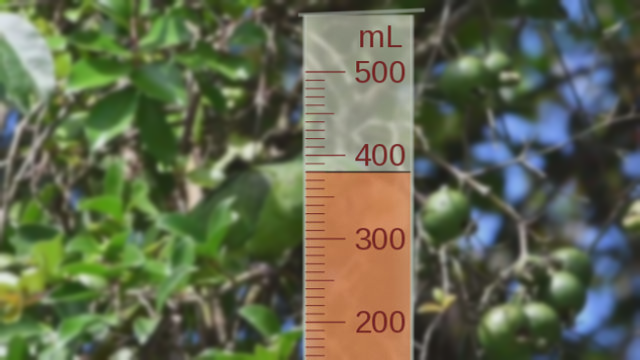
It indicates 380 mL
